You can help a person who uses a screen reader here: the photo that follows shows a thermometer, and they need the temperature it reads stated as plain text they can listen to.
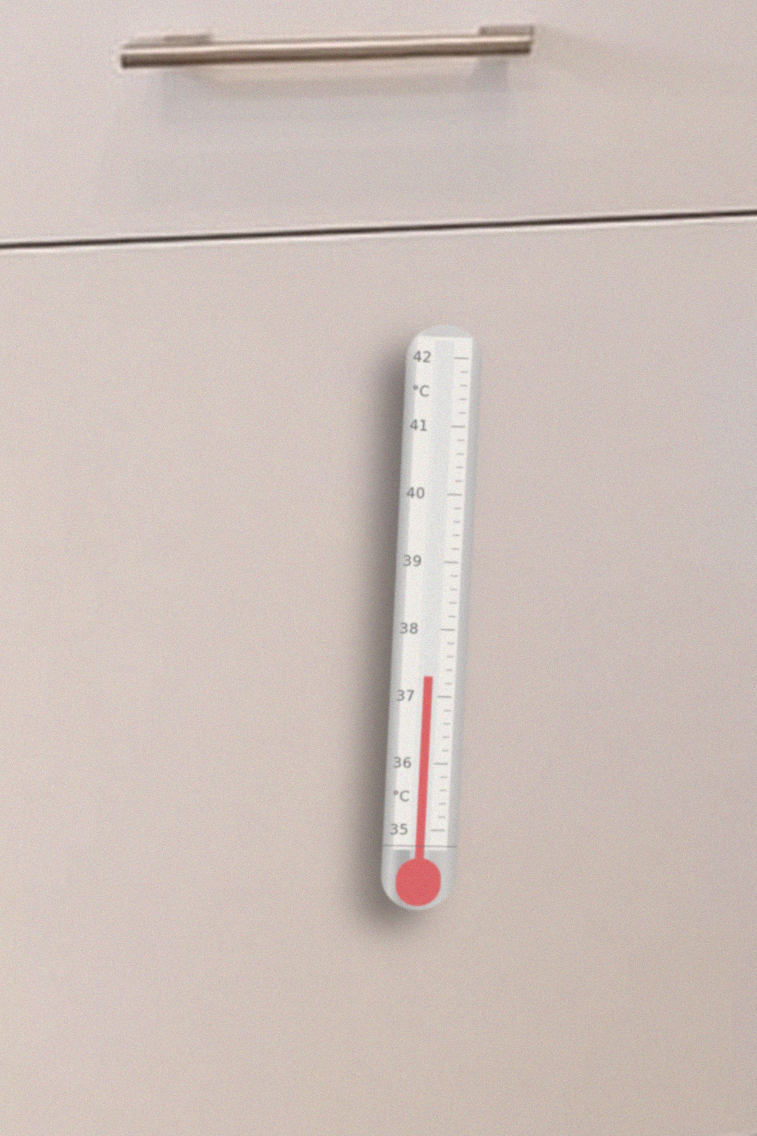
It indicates 37.3 °C
